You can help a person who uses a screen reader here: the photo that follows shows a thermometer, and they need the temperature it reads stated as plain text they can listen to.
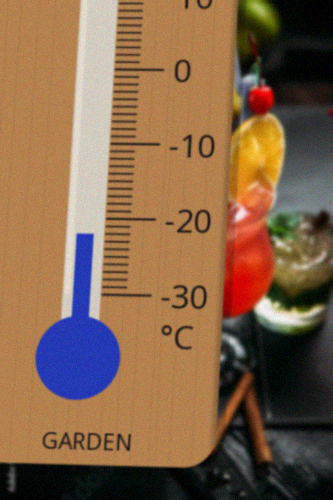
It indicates -22 °C
